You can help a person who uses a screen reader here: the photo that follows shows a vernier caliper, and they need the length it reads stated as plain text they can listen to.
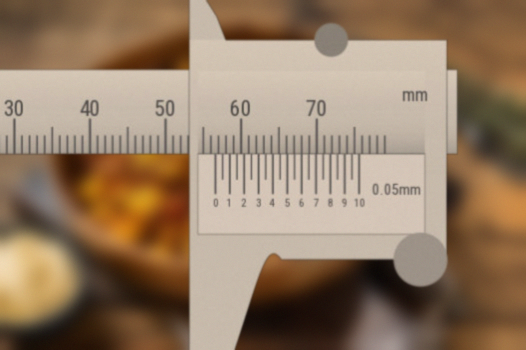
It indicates 56.6 mm
